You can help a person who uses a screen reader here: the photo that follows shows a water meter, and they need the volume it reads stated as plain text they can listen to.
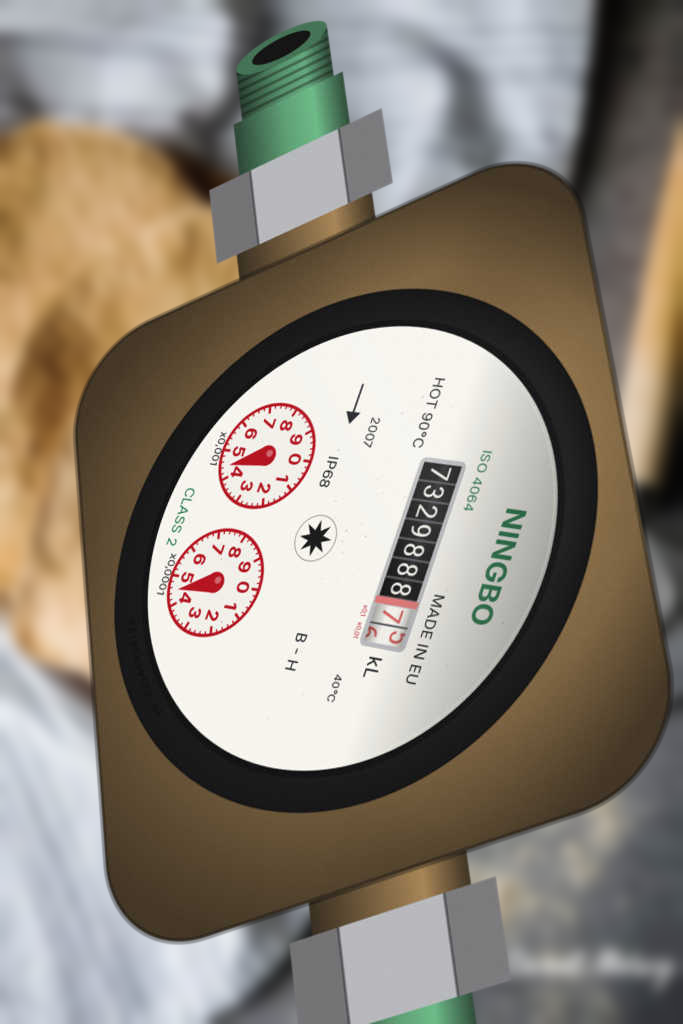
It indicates 7329888.7544 kL
